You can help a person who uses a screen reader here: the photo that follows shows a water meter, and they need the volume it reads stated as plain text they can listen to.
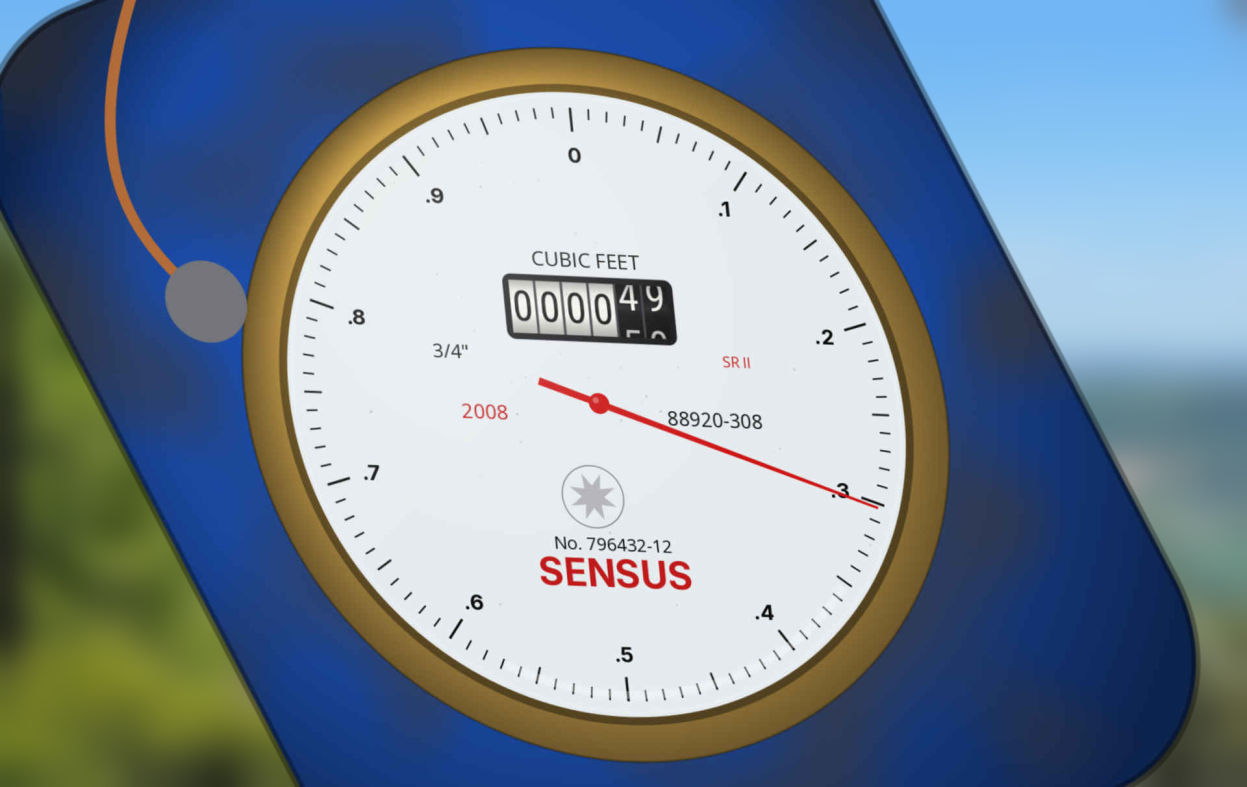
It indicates 49.30 ft³
